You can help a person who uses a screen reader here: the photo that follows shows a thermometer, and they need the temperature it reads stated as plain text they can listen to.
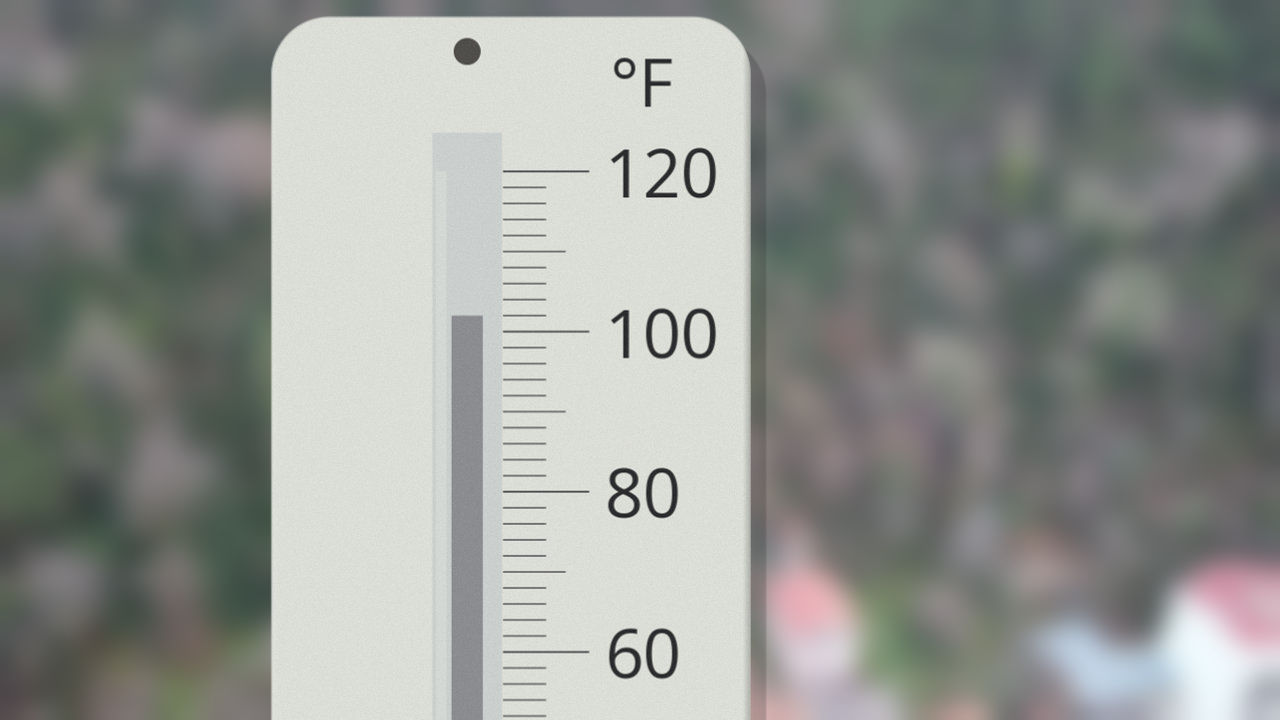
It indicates 102 °F
